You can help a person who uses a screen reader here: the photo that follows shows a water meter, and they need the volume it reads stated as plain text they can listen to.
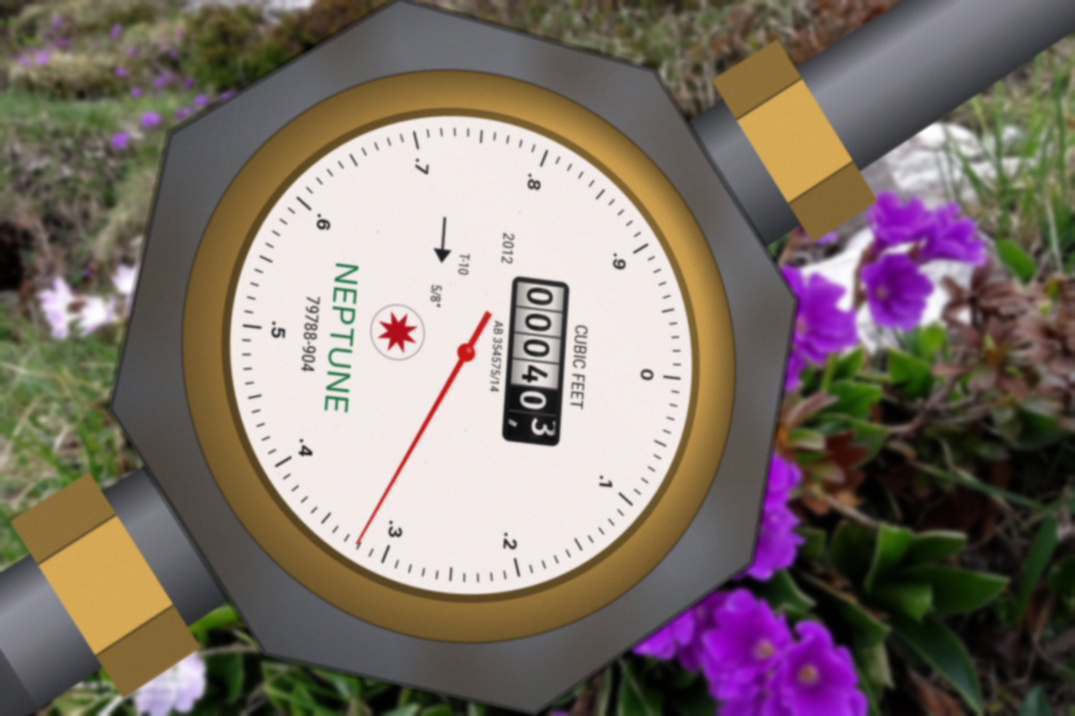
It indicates 403.32 ft³
